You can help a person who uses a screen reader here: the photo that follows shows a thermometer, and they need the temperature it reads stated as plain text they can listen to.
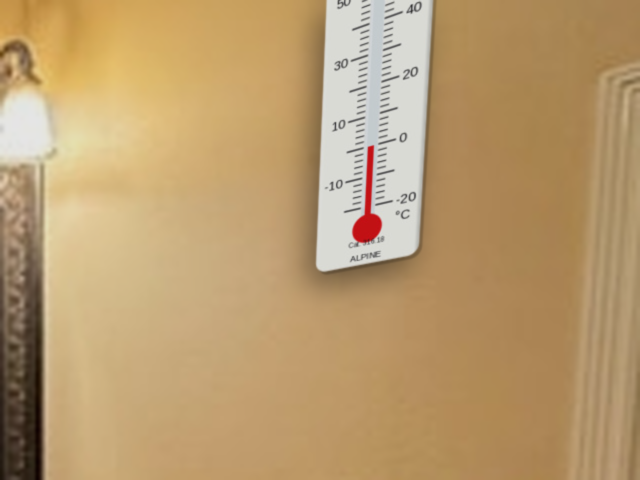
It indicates 0 °C
